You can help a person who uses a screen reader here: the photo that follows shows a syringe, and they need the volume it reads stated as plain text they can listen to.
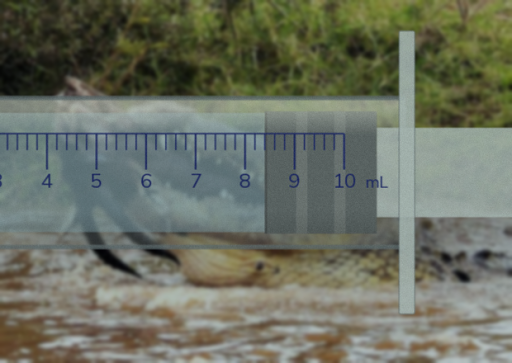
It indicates 8.4 mL
